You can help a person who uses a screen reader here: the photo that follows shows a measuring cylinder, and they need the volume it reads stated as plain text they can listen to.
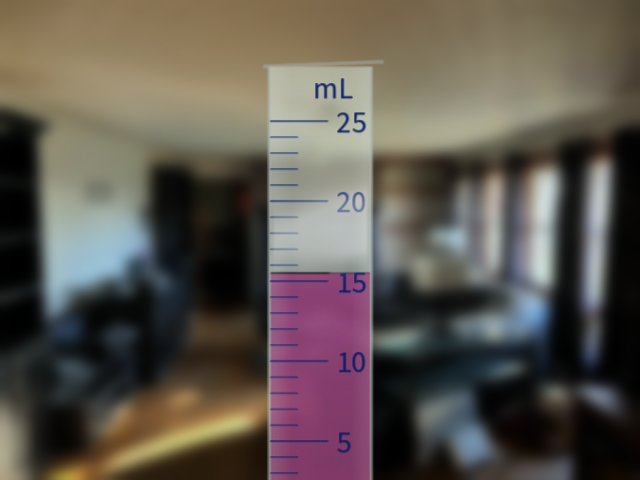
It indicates 15.5 mL
